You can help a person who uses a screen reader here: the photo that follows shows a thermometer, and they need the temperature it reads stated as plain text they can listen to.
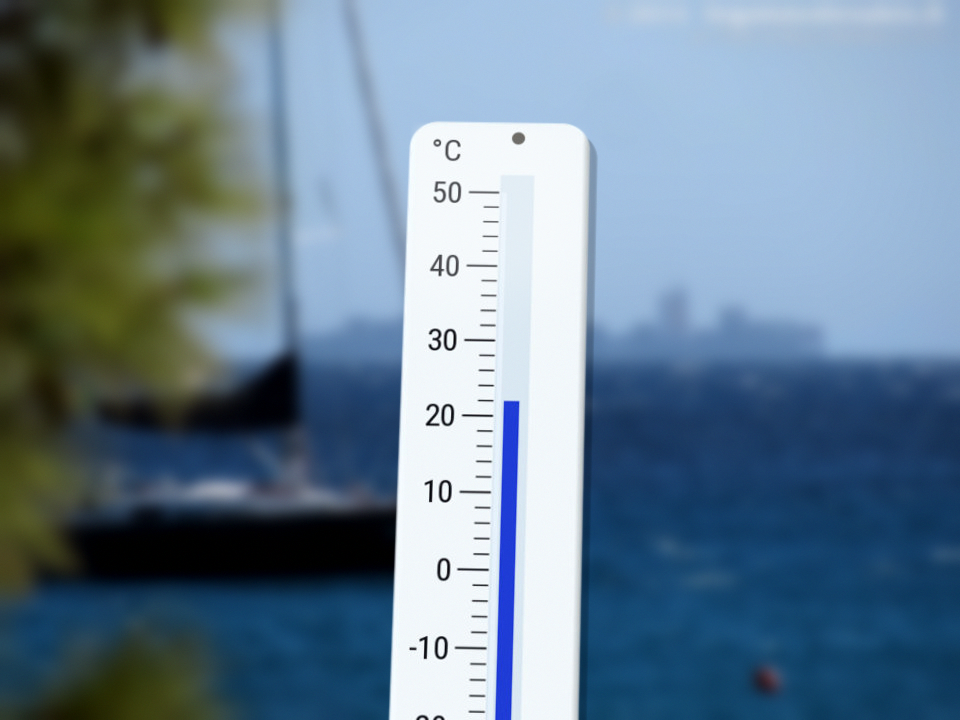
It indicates 22 °C
